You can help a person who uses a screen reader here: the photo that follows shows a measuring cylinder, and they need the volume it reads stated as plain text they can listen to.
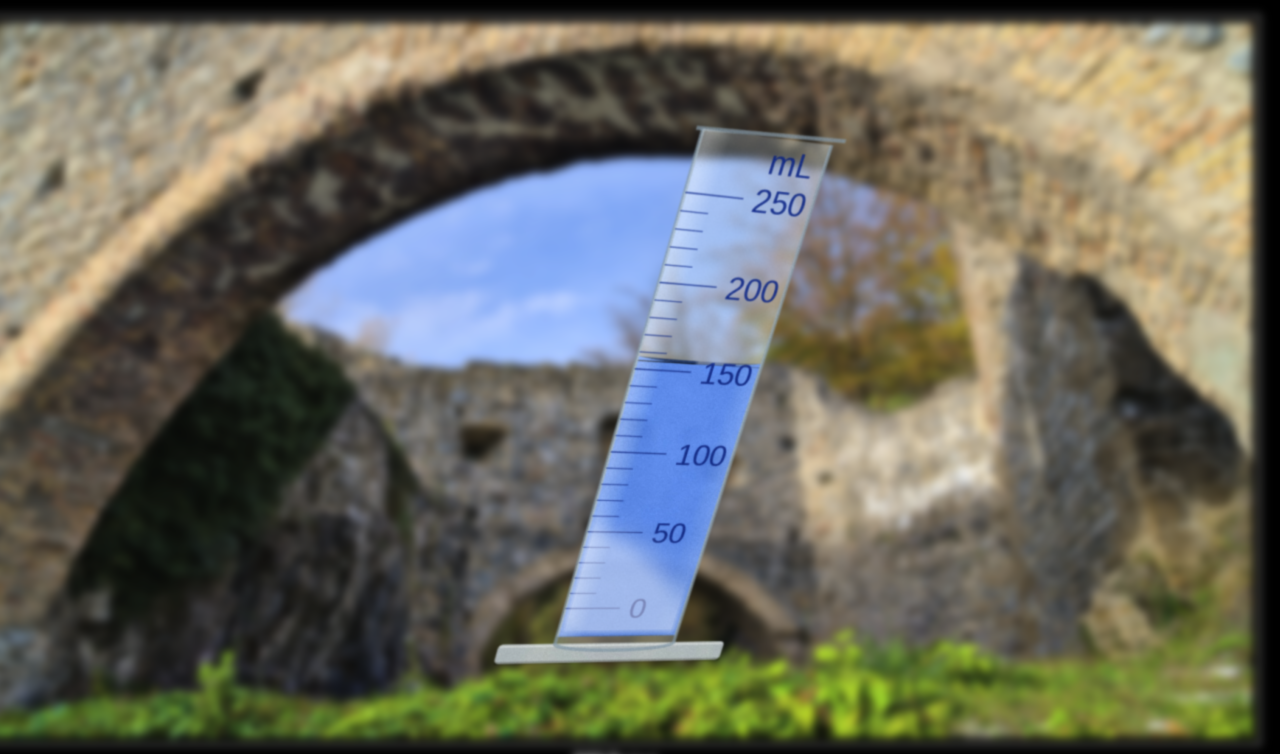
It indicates 155 mL
